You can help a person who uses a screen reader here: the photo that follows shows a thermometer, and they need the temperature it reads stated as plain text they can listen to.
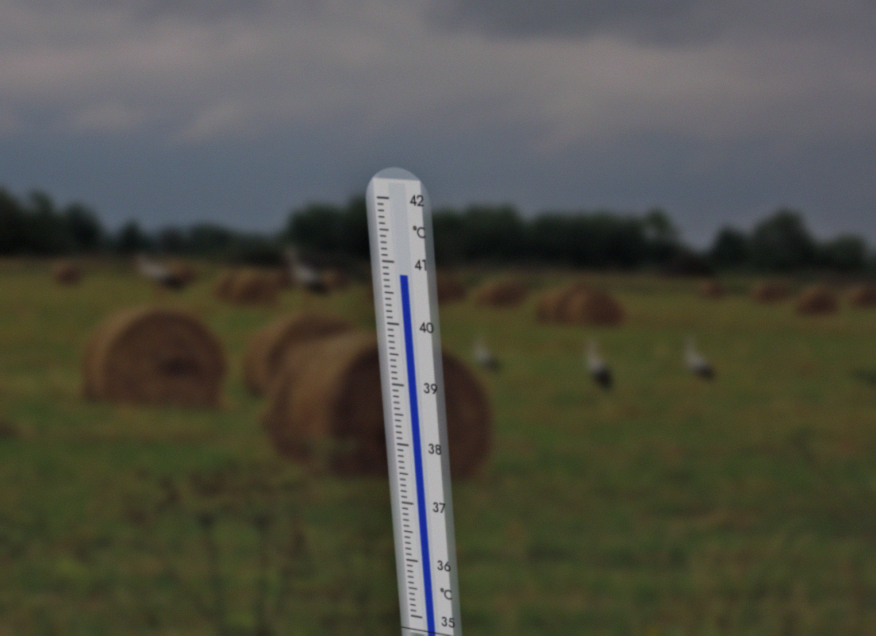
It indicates 40.8 °C
